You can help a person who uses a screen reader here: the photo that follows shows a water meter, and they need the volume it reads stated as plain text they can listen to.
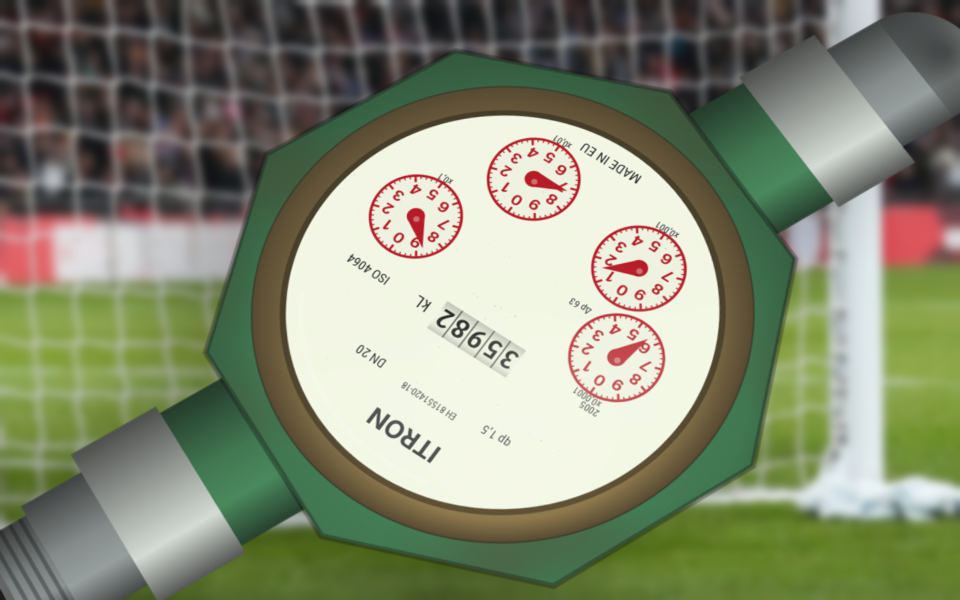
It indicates 35982.8715 kL
